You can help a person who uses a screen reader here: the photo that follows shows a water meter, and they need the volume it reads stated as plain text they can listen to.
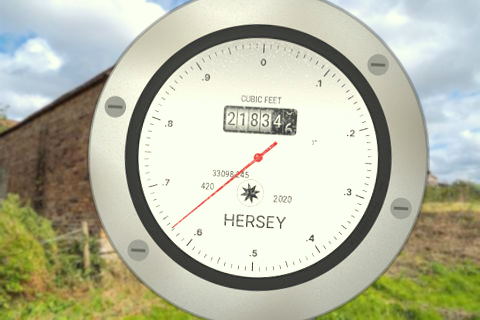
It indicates 218345.63 ft³
